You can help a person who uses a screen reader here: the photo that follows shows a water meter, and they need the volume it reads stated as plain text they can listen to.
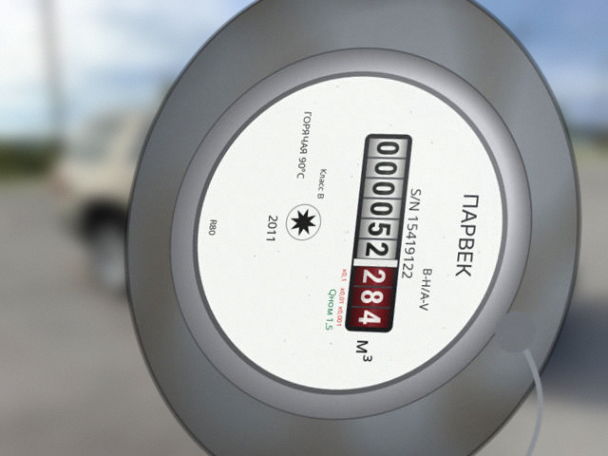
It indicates 52.284 m³
